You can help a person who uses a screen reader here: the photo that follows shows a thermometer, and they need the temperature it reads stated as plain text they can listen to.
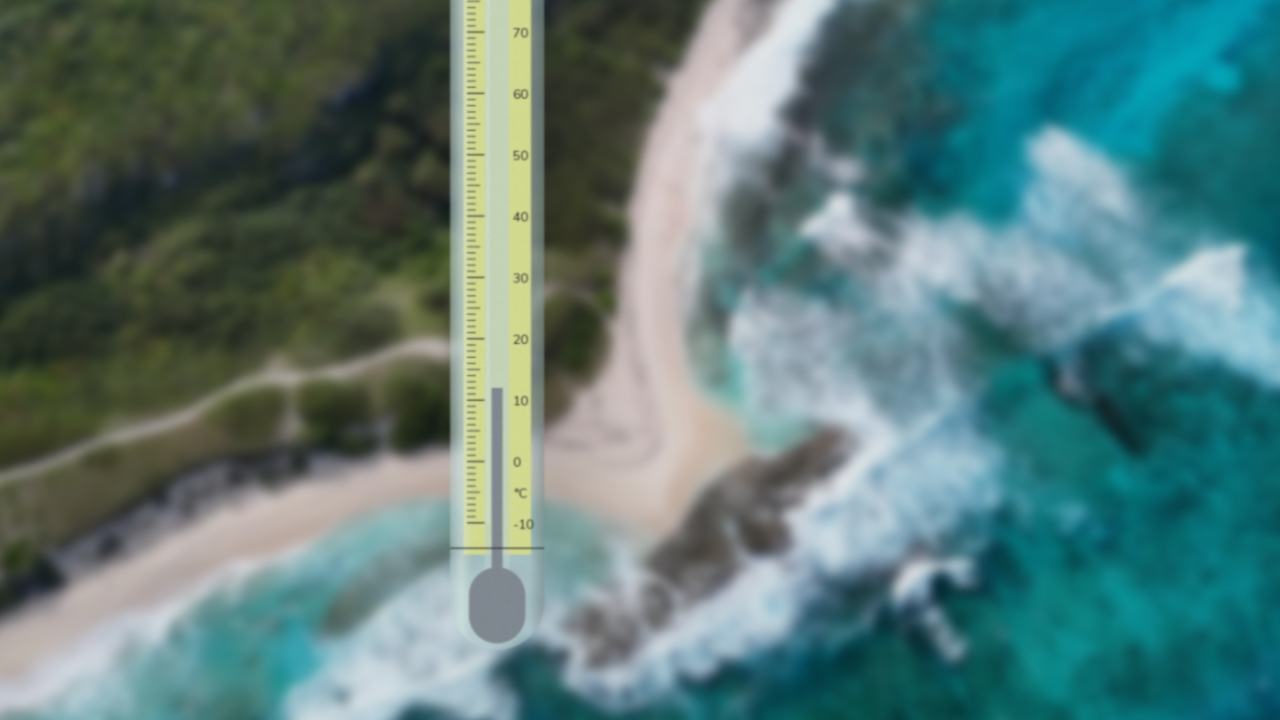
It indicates 12 °C
